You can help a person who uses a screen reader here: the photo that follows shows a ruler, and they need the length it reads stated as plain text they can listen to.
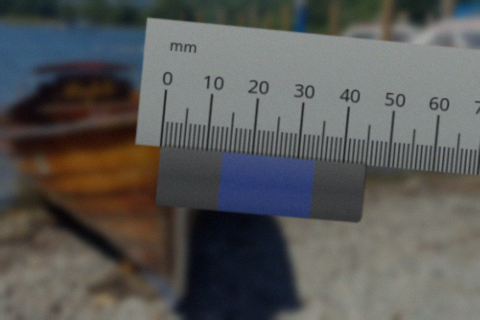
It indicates 45 mm
